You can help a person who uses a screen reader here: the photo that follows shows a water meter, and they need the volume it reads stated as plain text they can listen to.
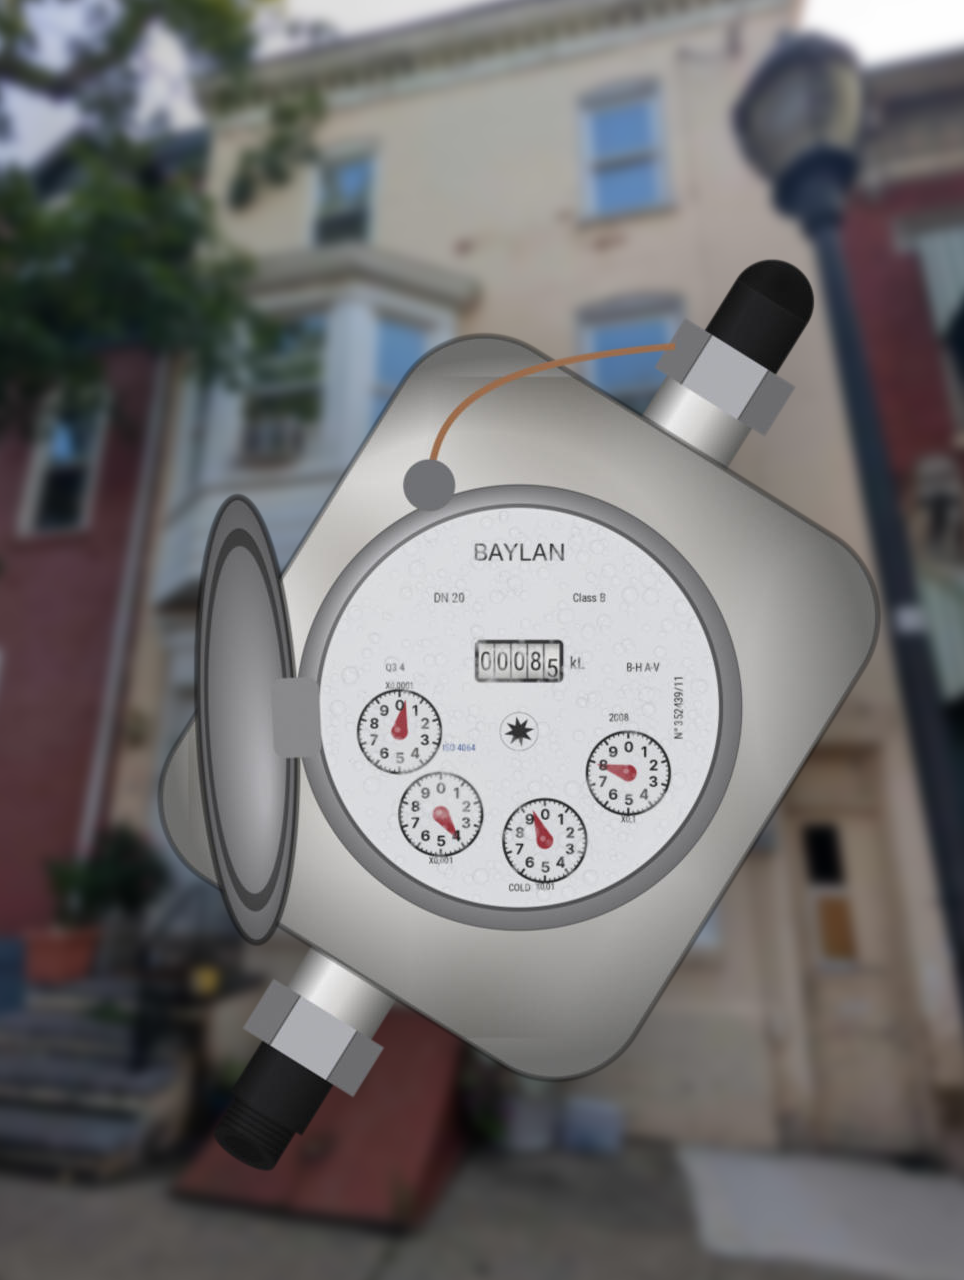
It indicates 84.7940 kL
